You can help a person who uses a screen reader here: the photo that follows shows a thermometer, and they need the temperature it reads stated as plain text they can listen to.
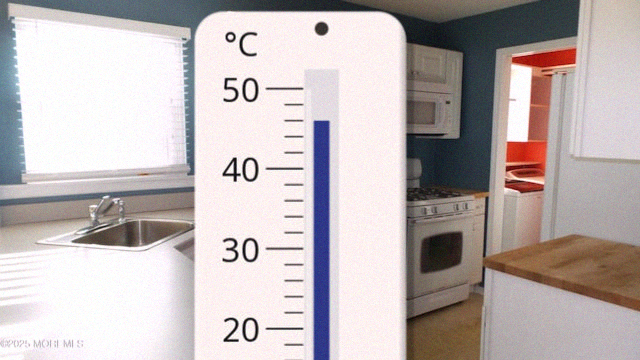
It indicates 46 °C
